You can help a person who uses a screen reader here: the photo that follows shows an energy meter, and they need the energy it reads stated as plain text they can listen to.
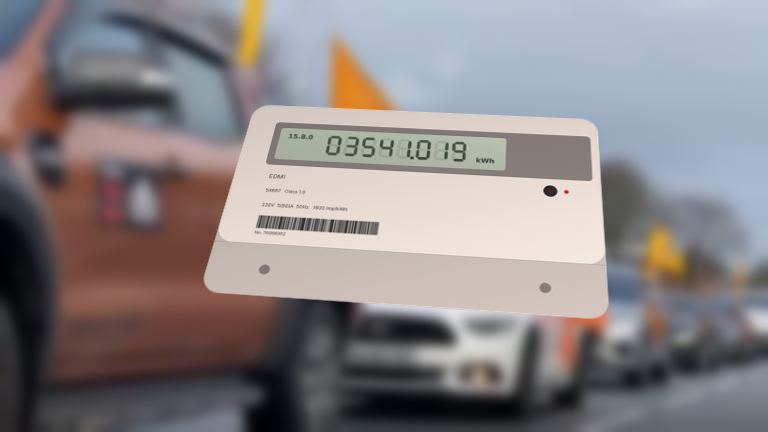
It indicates 3541.019 kWh
